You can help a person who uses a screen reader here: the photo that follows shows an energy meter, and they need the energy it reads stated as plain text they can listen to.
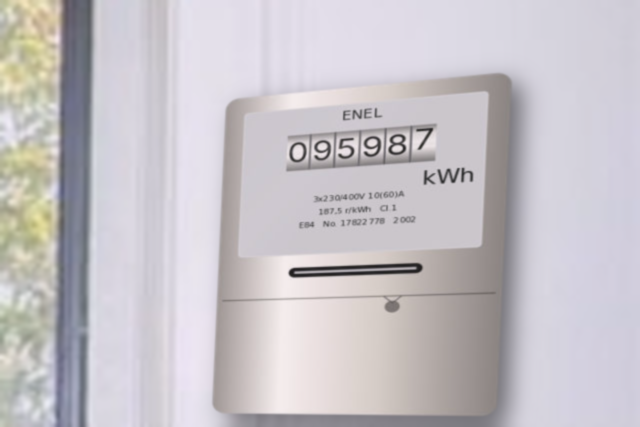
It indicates 95987 kWh
